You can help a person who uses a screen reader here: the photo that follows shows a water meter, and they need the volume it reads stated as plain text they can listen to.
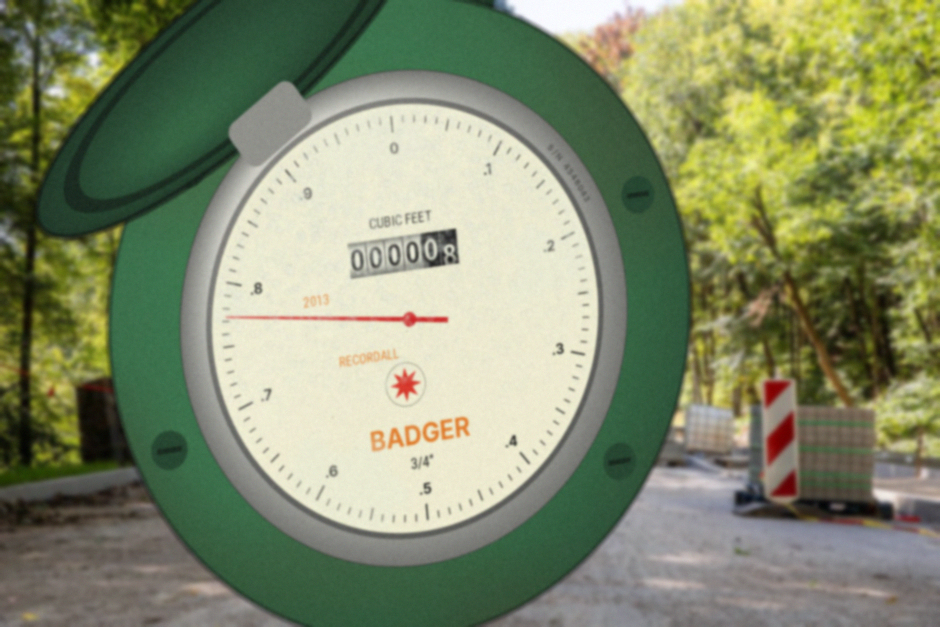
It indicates 7.77 ft³
